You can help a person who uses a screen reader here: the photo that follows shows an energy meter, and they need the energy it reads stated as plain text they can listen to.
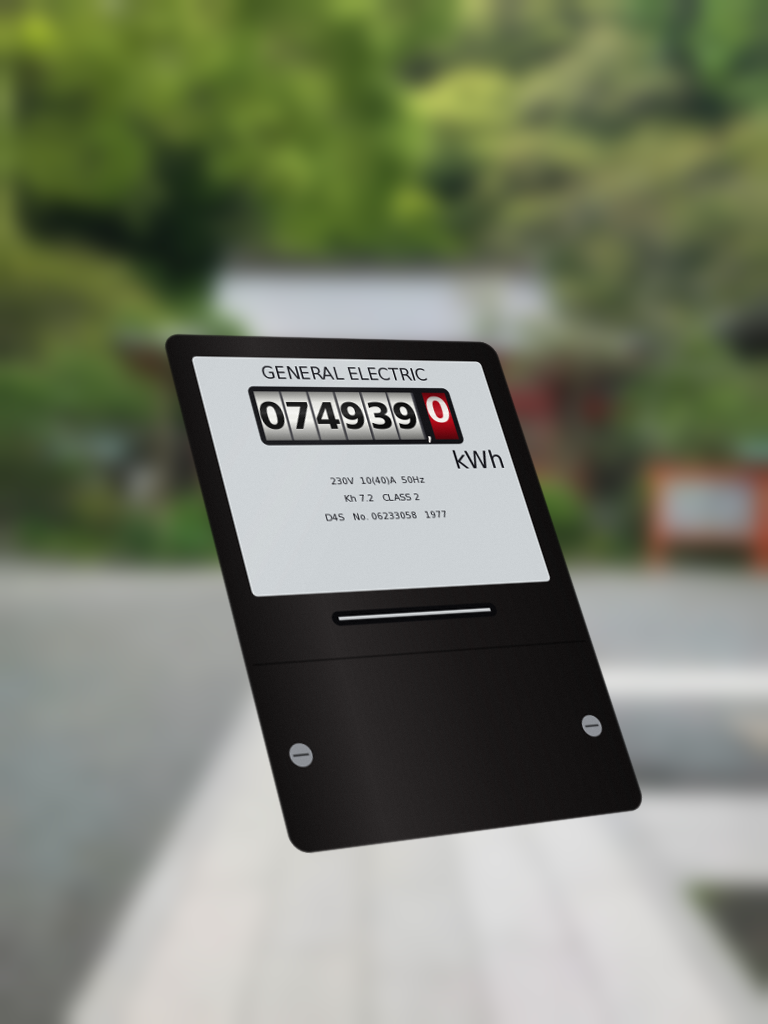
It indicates 74939.0 kWh
